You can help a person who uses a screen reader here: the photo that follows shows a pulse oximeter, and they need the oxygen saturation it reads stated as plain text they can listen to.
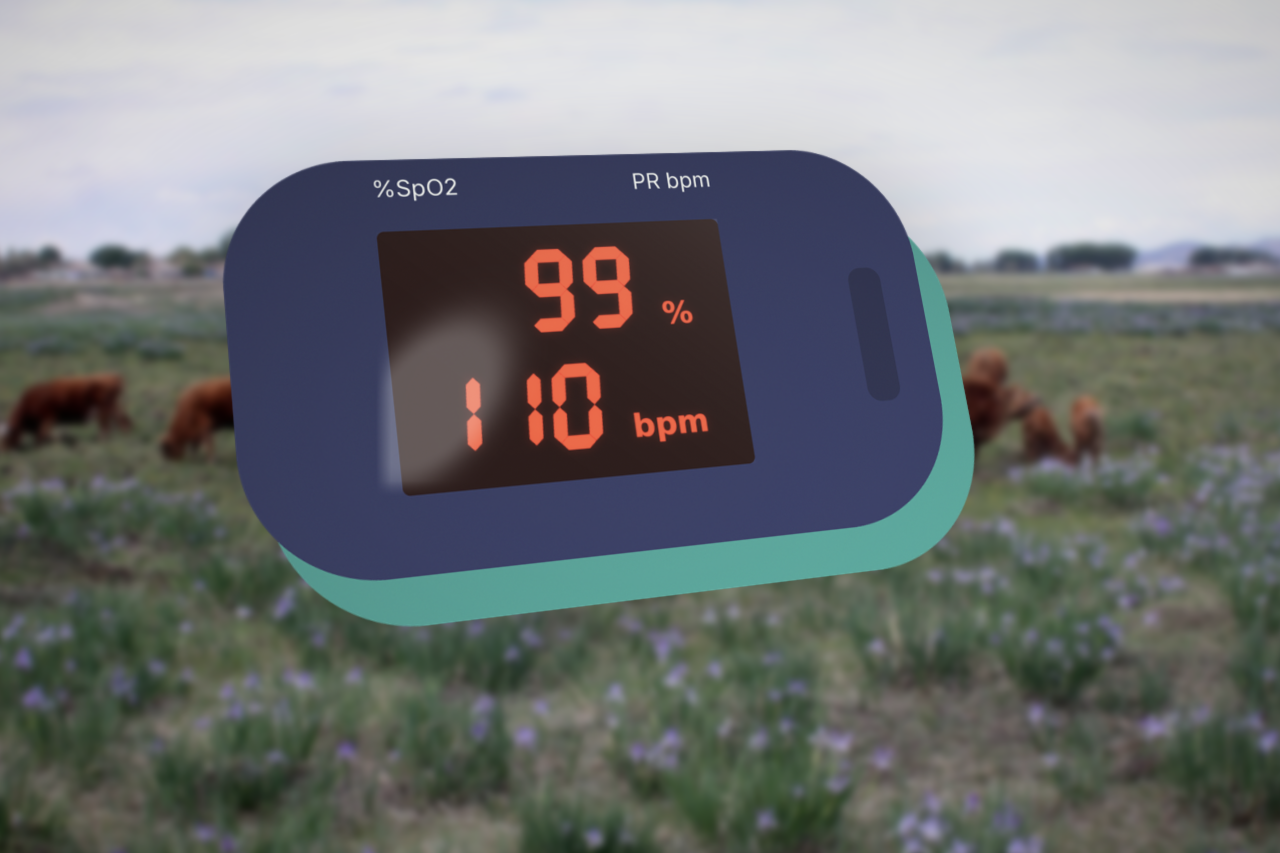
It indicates 99 %
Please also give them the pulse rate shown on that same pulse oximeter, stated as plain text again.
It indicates 110 bpm
